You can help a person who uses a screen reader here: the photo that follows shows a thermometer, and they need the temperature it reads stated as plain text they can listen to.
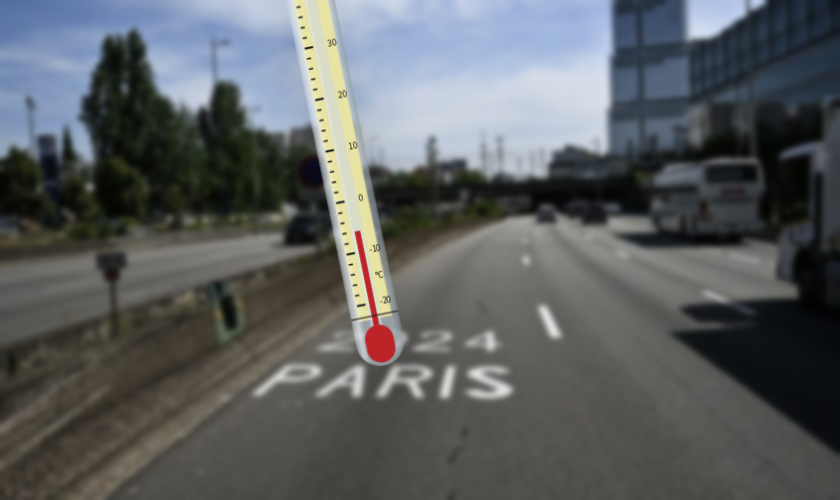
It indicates -6 °C
